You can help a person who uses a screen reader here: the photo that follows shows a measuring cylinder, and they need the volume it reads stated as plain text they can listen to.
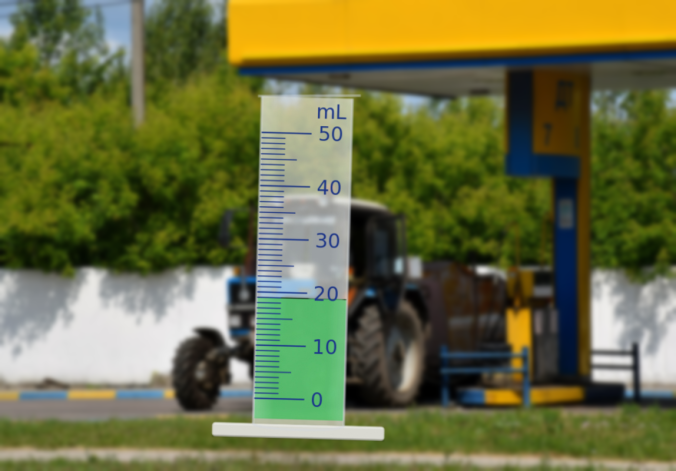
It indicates 19 mL
